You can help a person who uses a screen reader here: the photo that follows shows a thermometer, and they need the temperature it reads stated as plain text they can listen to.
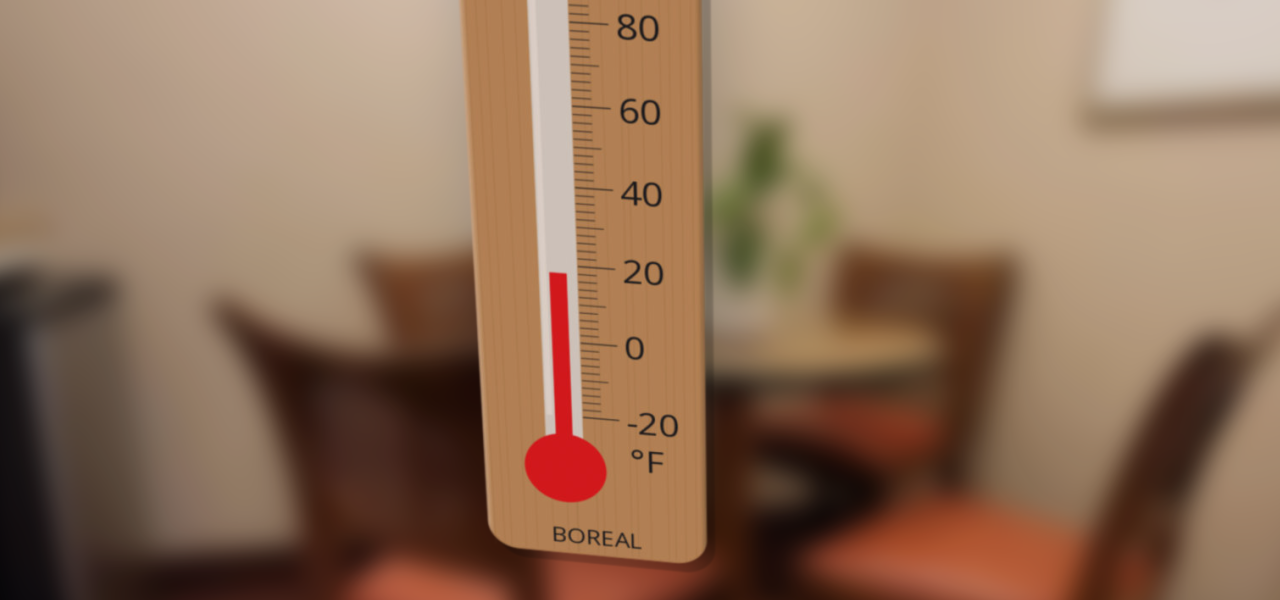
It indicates 18 °F
